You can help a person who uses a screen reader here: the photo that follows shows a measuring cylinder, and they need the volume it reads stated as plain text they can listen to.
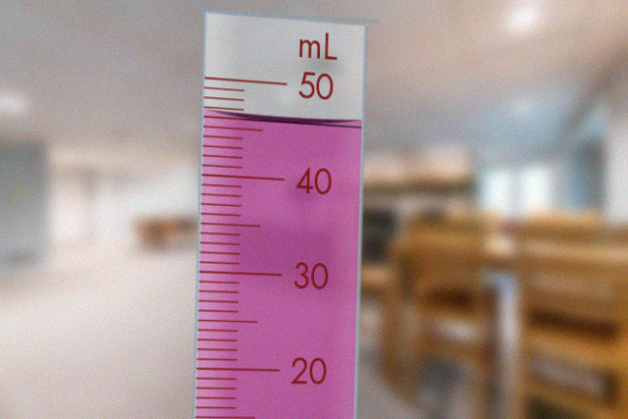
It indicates 46 mL
